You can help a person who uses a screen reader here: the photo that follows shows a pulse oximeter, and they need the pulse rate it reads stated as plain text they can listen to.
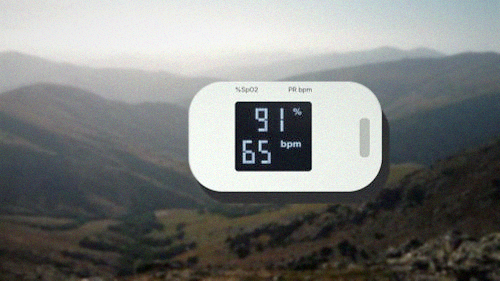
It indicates 65 bpm
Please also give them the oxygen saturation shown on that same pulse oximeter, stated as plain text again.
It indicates 91 %
